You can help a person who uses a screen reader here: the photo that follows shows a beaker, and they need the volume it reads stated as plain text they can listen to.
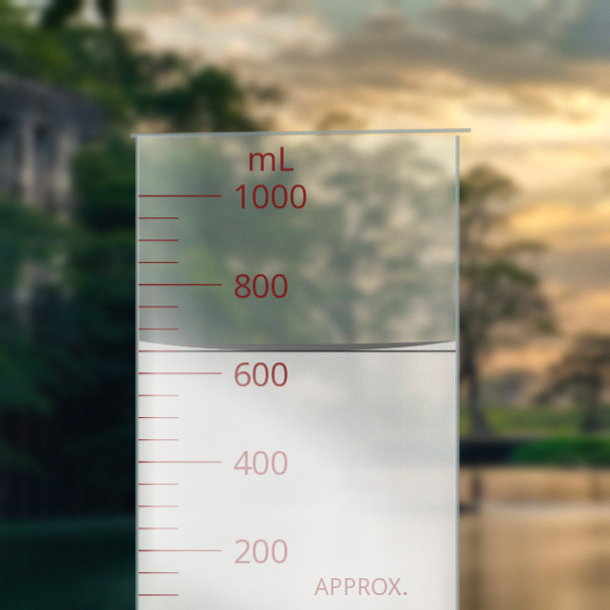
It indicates 650 mL
